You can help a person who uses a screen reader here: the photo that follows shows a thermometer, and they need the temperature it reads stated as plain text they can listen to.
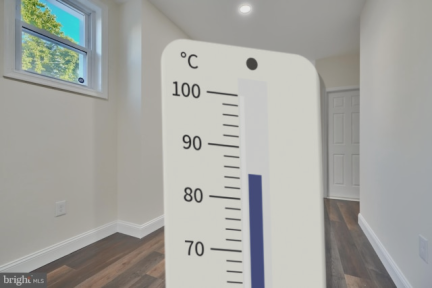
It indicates 85 °C
